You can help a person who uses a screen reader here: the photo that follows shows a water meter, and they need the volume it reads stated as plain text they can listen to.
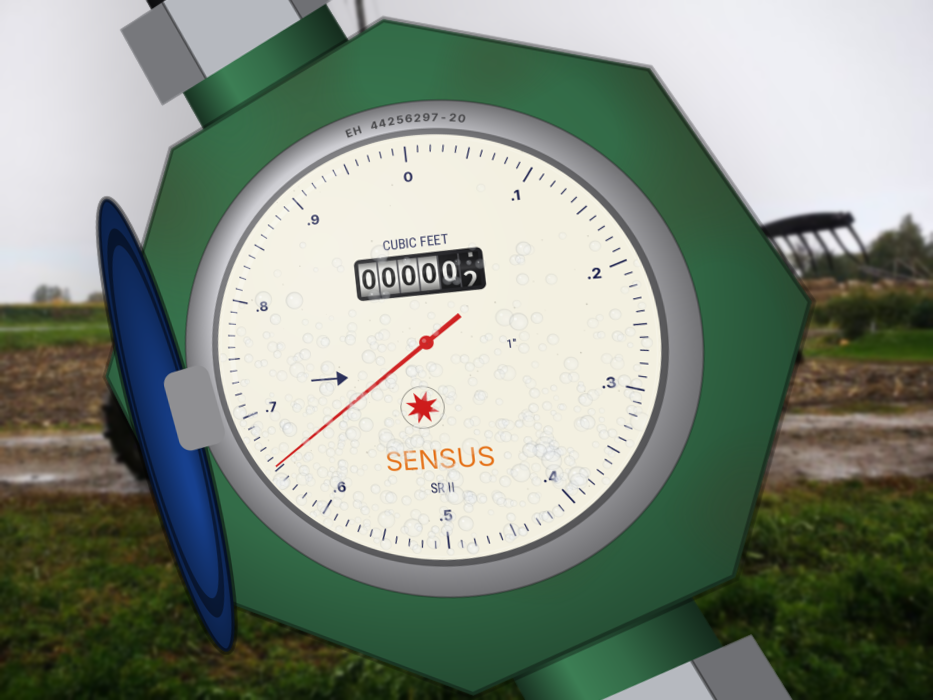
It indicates 1.65 ft³
